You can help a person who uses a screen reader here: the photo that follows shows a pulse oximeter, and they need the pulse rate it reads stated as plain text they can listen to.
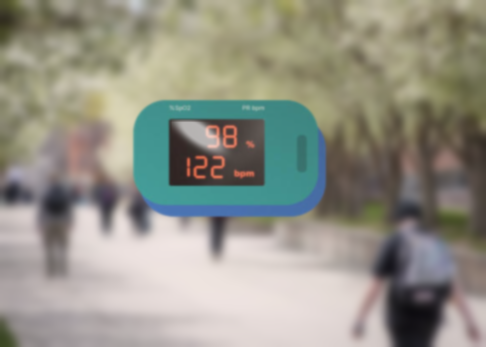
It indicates 122 bpm
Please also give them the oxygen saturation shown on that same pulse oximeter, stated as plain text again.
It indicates 98 %
